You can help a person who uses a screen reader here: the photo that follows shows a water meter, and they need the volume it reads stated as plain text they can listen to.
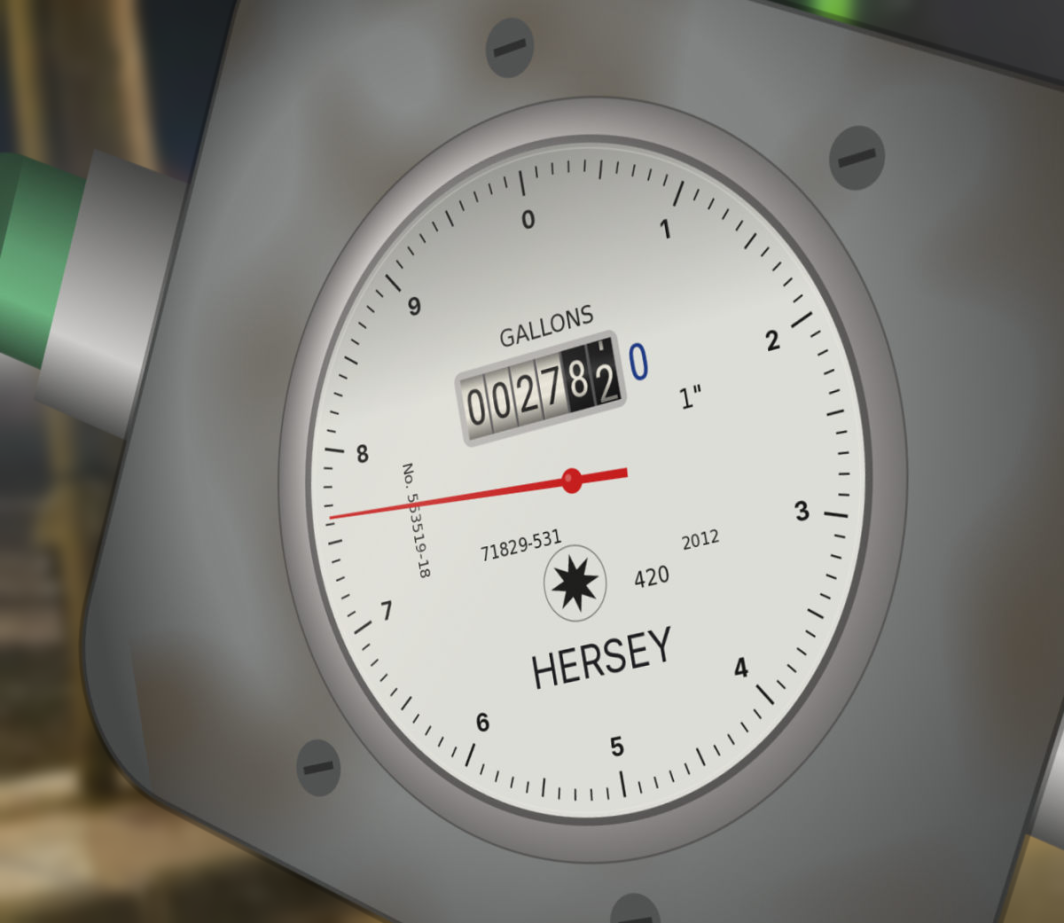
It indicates 27817.6 gal
